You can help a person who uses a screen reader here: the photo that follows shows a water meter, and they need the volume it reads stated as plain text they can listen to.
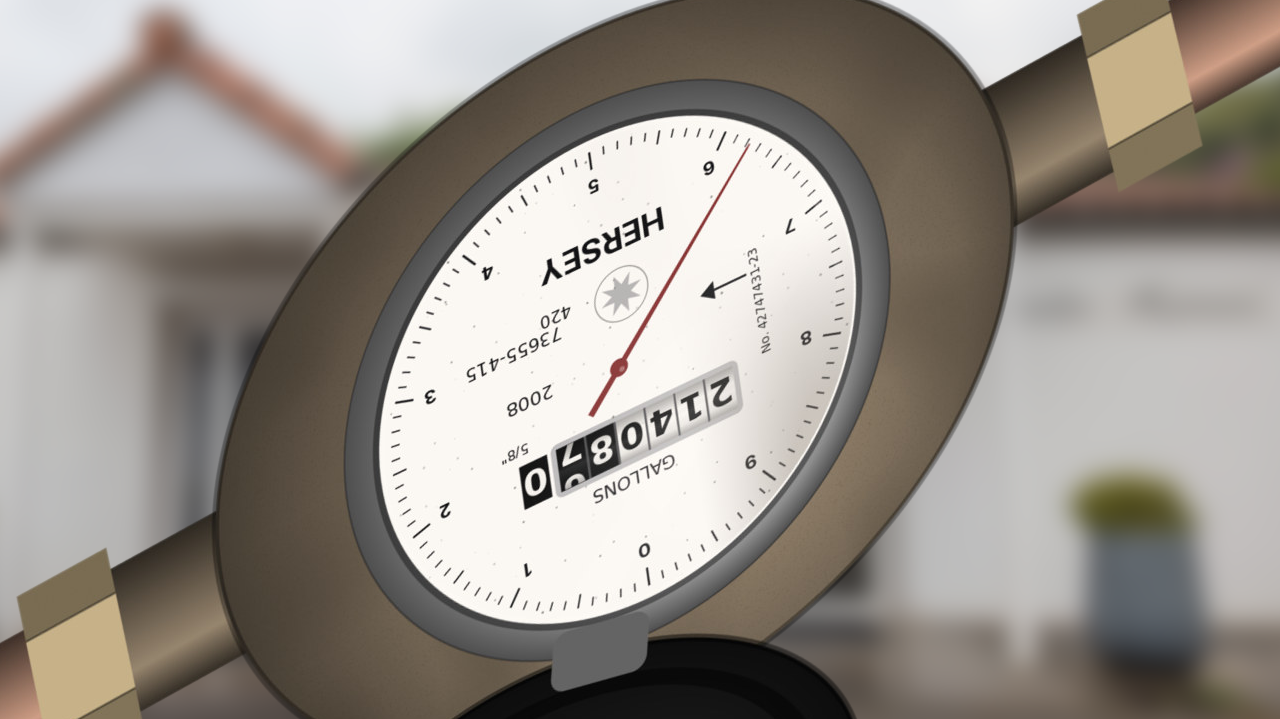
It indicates 2140866.2 gal
